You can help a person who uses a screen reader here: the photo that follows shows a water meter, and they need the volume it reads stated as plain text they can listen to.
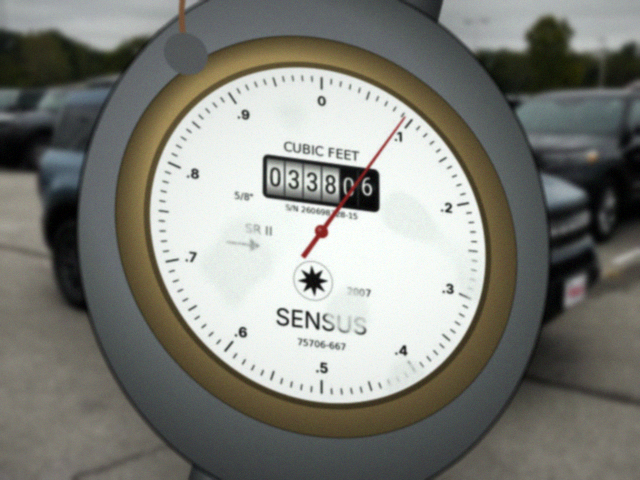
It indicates 33806.09 ft³
